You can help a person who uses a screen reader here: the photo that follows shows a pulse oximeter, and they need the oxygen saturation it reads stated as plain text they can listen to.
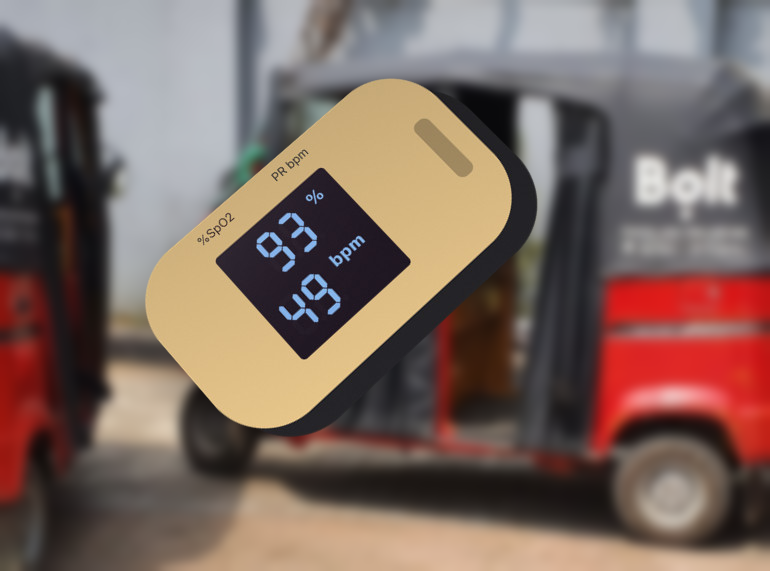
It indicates 93 %
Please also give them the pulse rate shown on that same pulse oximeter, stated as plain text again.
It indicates 49 bpm
